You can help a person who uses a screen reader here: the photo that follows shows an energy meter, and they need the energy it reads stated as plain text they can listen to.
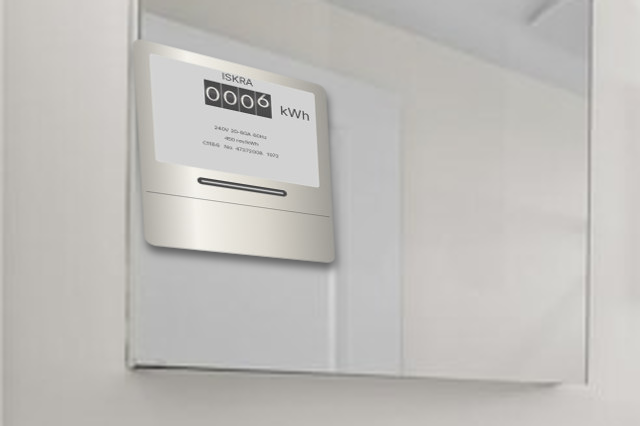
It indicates 6 kWh
